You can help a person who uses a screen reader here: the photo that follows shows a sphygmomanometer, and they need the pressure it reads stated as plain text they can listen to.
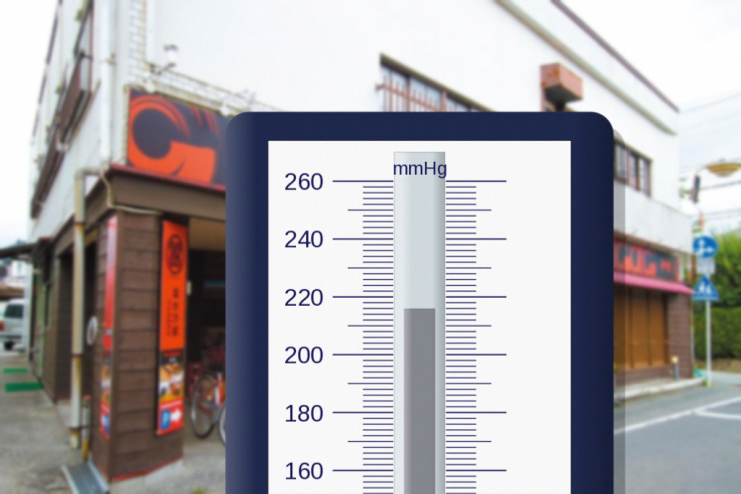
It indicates 216 mmHg
